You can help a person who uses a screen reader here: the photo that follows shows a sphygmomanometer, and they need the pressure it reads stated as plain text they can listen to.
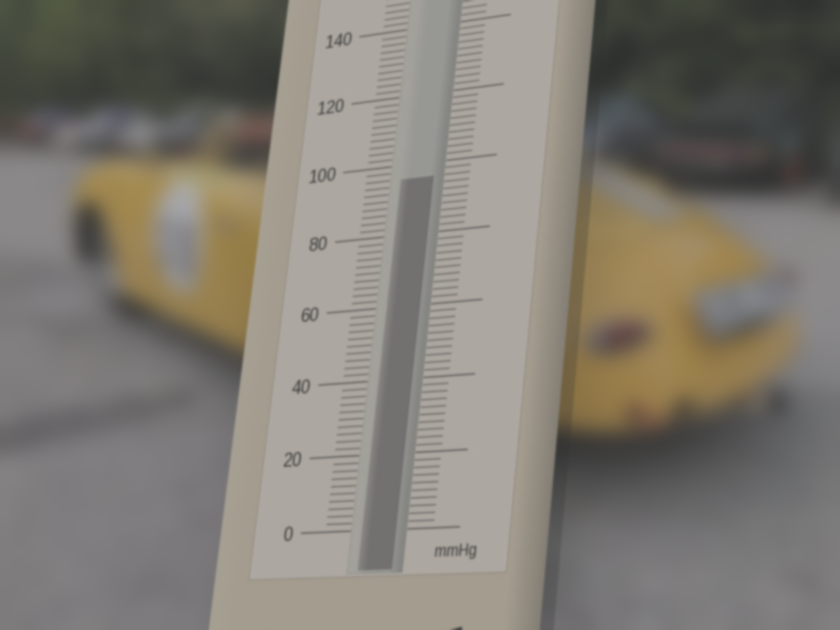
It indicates 96 mmHg
